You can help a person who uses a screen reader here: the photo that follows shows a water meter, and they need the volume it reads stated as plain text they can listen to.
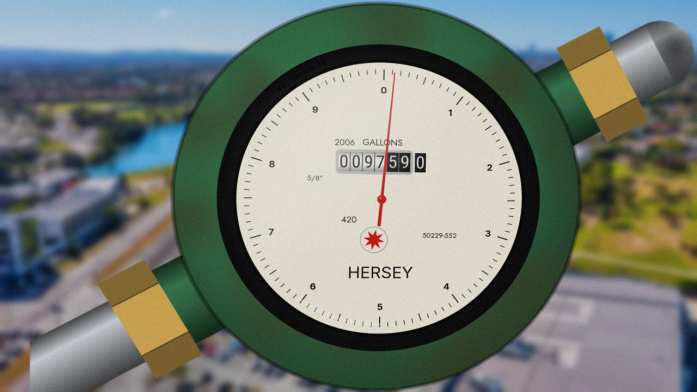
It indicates 97590.1 gal
